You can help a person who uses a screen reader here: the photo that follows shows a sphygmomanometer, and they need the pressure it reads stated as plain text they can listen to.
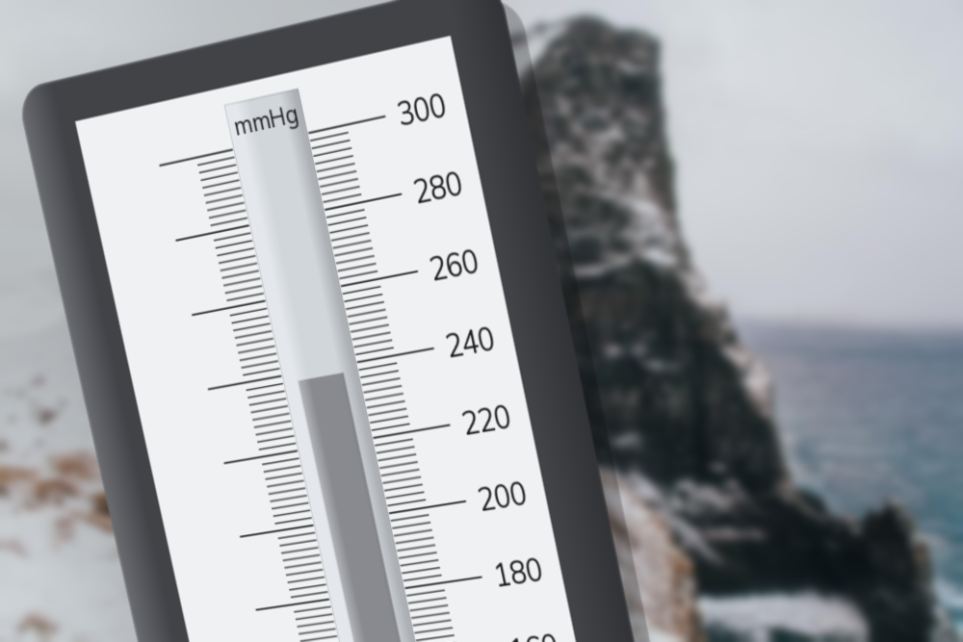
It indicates 238 mmHg
